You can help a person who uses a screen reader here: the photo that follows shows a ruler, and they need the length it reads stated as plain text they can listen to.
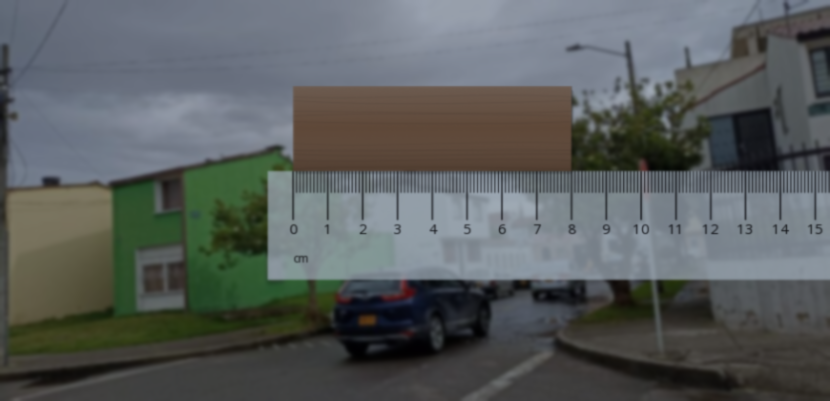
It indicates 8 cm
